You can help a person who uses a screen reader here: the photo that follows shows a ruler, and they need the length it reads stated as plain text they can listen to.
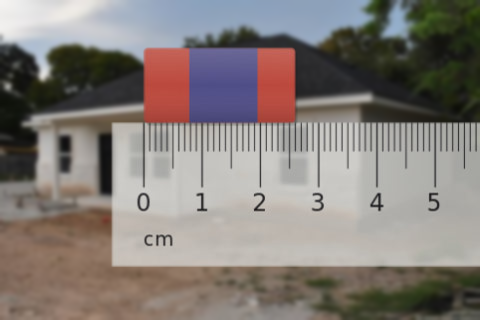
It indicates 2.6 cm
